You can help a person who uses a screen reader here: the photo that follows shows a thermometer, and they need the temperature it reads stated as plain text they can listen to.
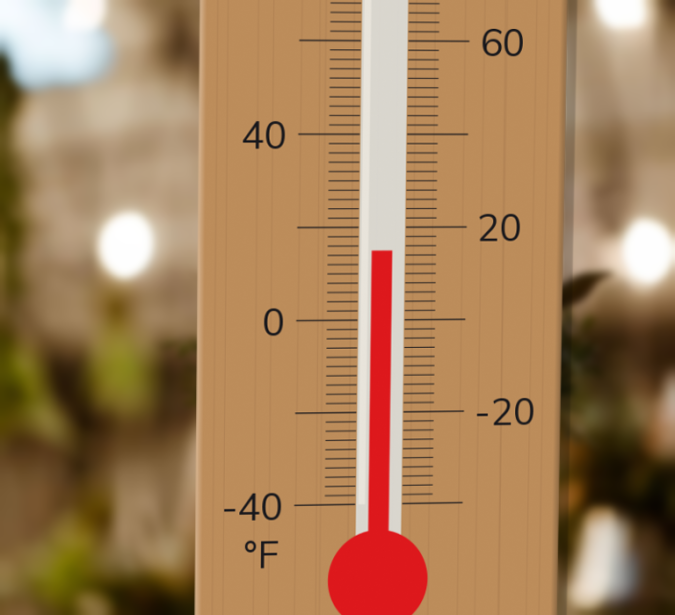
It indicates 15 °F
